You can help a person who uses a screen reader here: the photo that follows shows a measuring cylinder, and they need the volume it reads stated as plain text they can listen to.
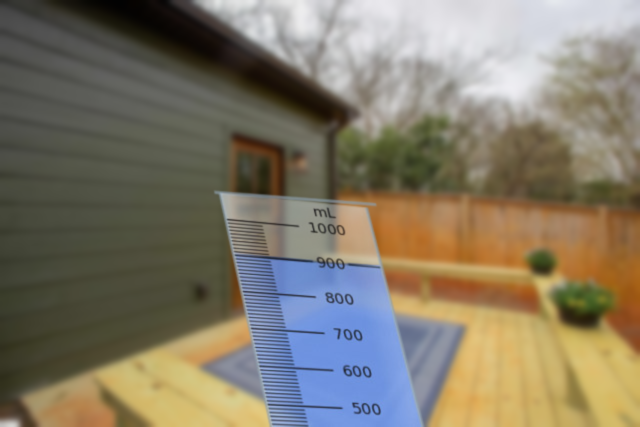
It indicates 900 mL
